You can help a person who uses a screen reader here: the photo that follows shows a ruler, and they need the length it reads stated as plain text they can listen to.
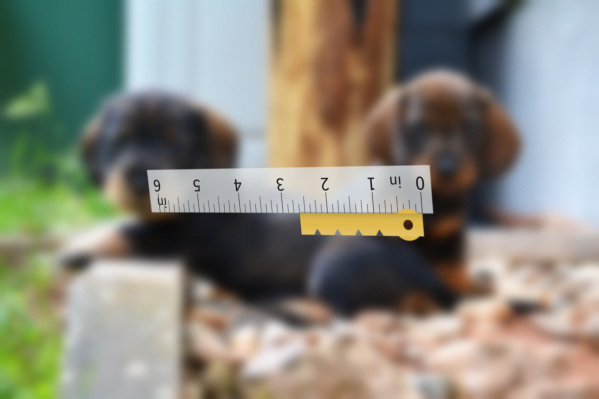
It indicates 2.625 in
